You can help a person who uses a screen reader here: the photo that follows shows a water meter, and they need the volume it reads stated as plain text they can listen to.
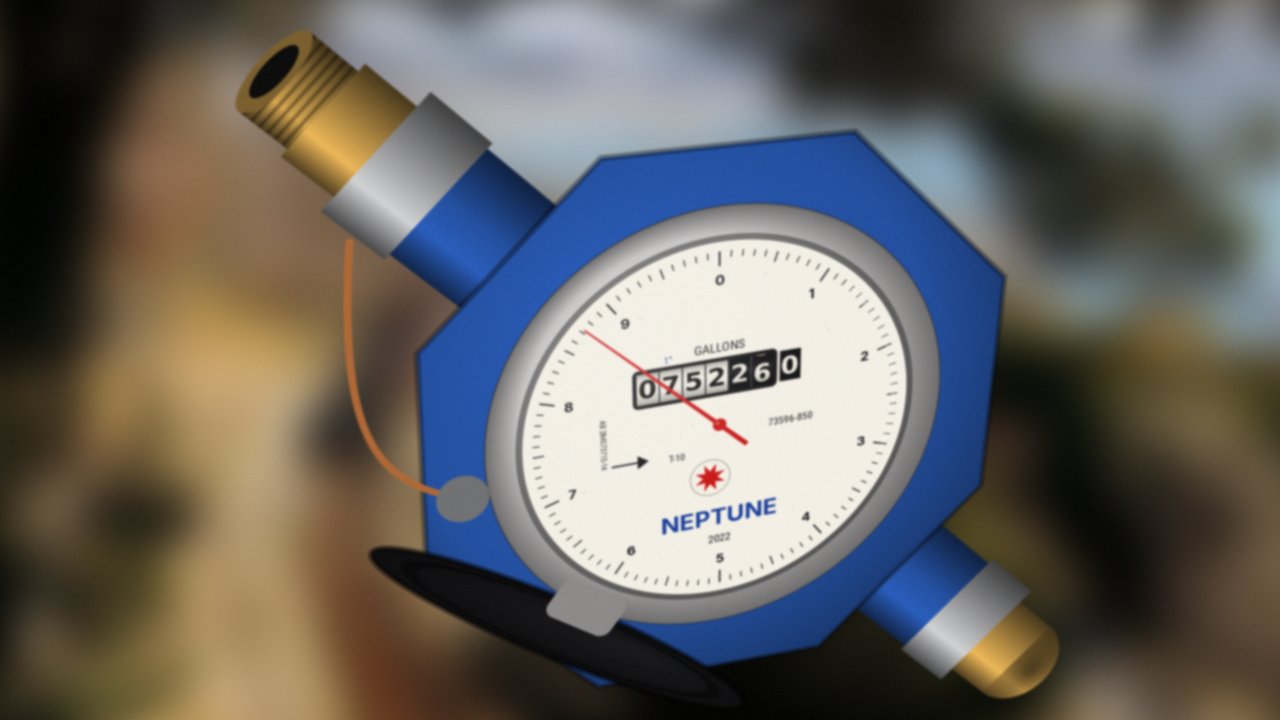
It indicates 752258.7 gal
